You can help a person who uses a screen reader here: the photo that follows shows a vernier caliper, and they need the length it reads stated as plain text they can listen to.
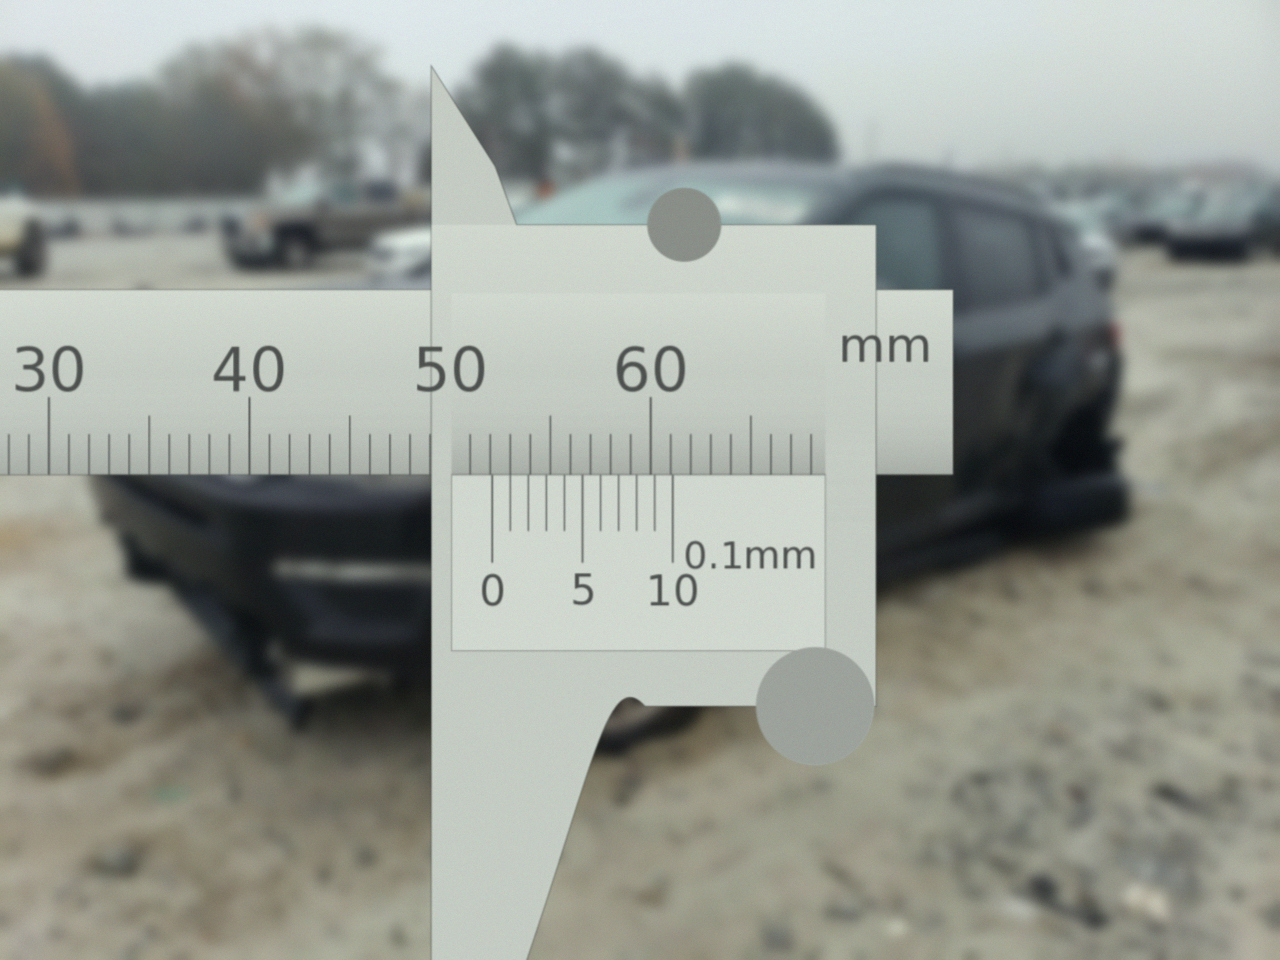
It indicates 52.1 mm
